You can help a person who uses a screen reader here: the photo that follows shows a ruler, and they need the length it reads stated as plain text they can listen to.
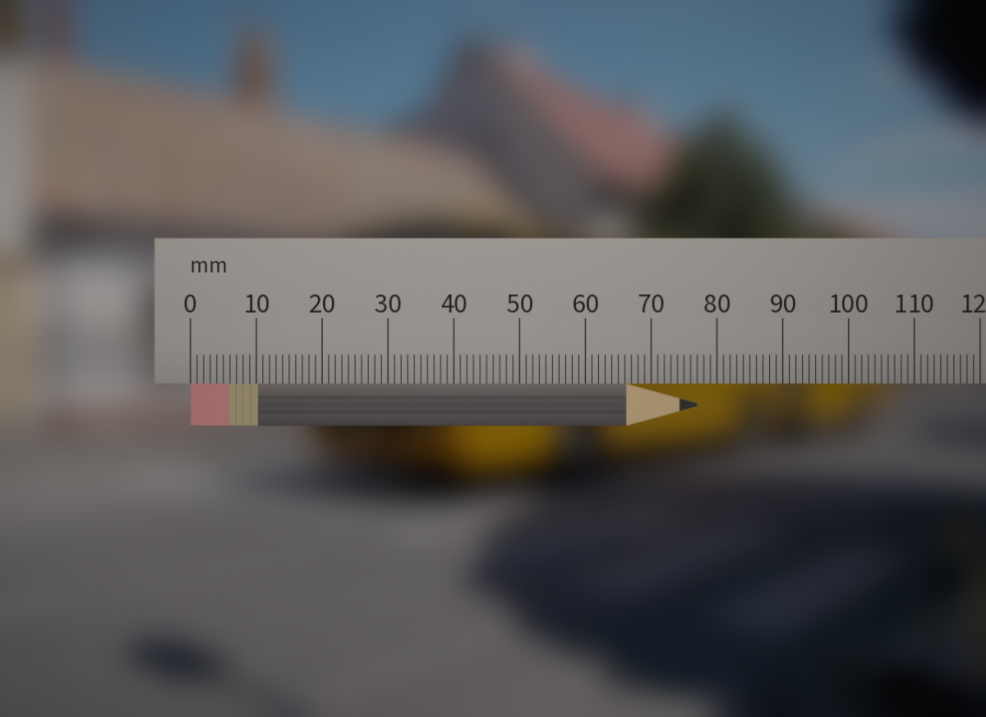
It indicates 77 mm
